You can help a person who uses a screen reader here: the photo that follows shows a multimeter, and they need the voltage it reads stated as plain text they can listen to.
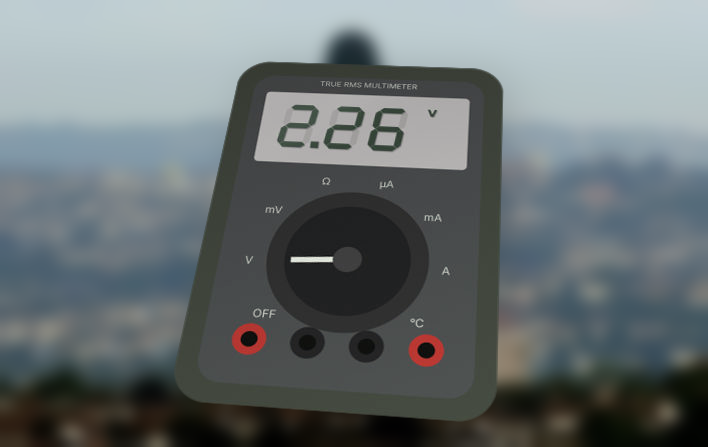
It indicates 2.26 V
